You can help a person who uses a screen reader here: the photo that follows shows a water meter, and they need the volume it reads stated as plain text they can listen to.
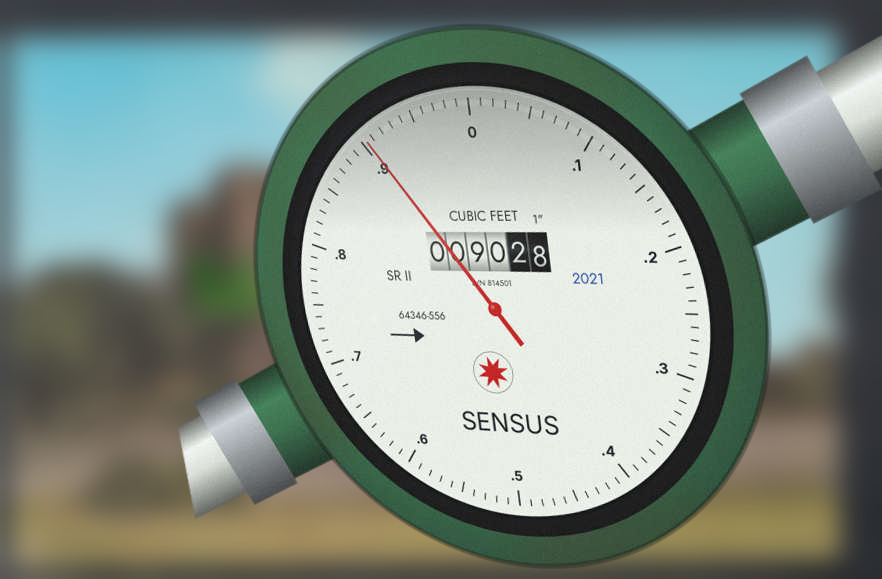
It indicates 9027.90 ft³
